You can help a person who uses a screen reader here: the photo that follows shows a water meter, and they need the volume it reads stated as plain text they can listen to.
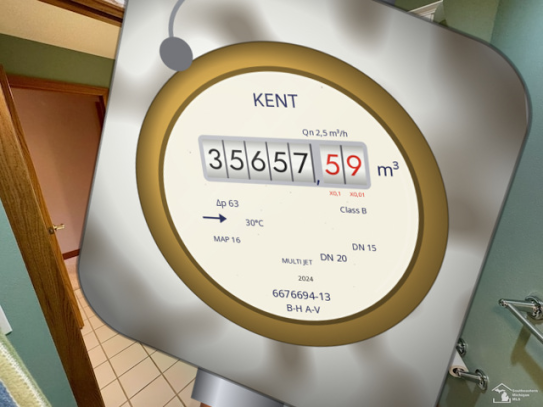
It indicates 35657.59 m³
